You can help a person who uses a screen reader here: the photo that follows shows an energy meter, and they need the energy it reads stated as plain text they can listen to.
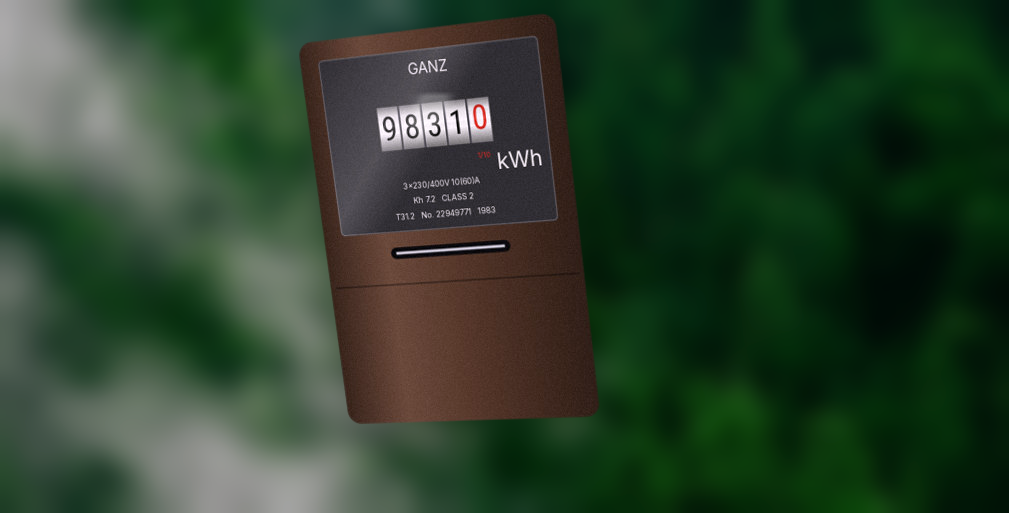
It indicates 9831.0 kWh
